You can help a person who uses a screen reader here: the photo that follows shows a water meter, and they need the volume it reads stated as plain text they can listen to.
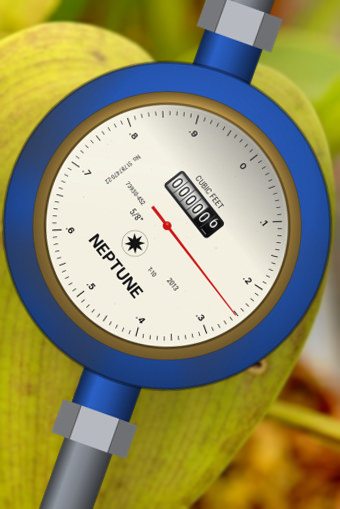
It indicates 6.25 ft³
